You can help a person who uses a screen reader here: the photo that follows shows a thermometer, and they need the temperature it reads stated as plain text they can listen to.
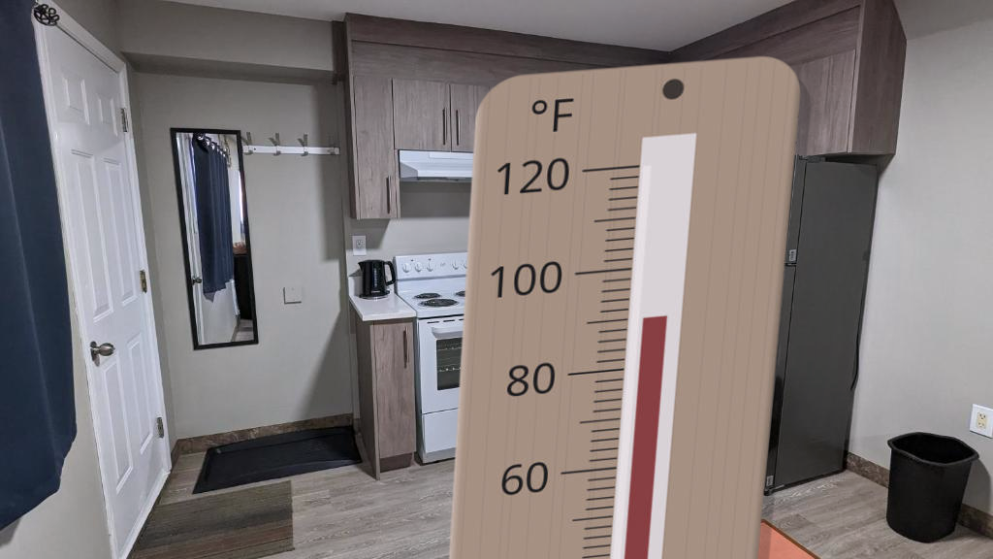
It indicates 90 °F
